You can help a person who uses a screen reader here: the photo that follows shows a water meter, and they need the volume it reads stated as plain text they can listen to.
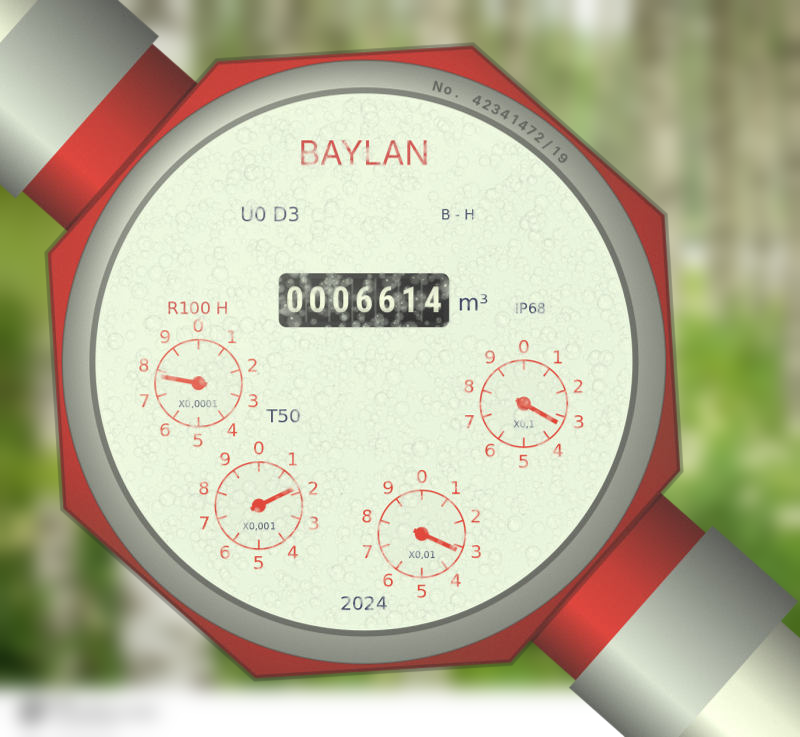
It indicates 6614.3317 m³
